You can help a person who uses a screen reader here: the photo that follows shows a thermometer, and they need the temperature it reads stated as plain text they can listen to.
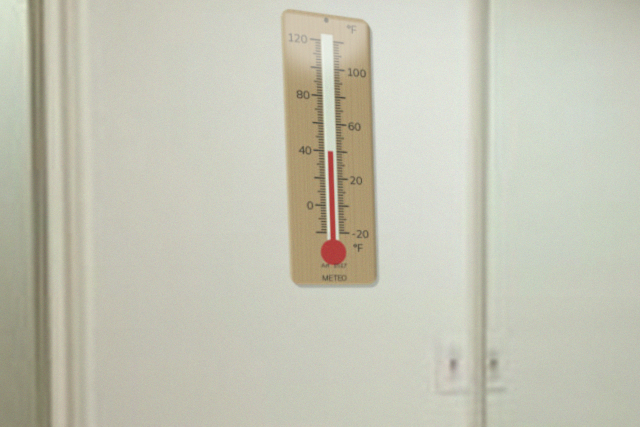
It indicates 40 °F
